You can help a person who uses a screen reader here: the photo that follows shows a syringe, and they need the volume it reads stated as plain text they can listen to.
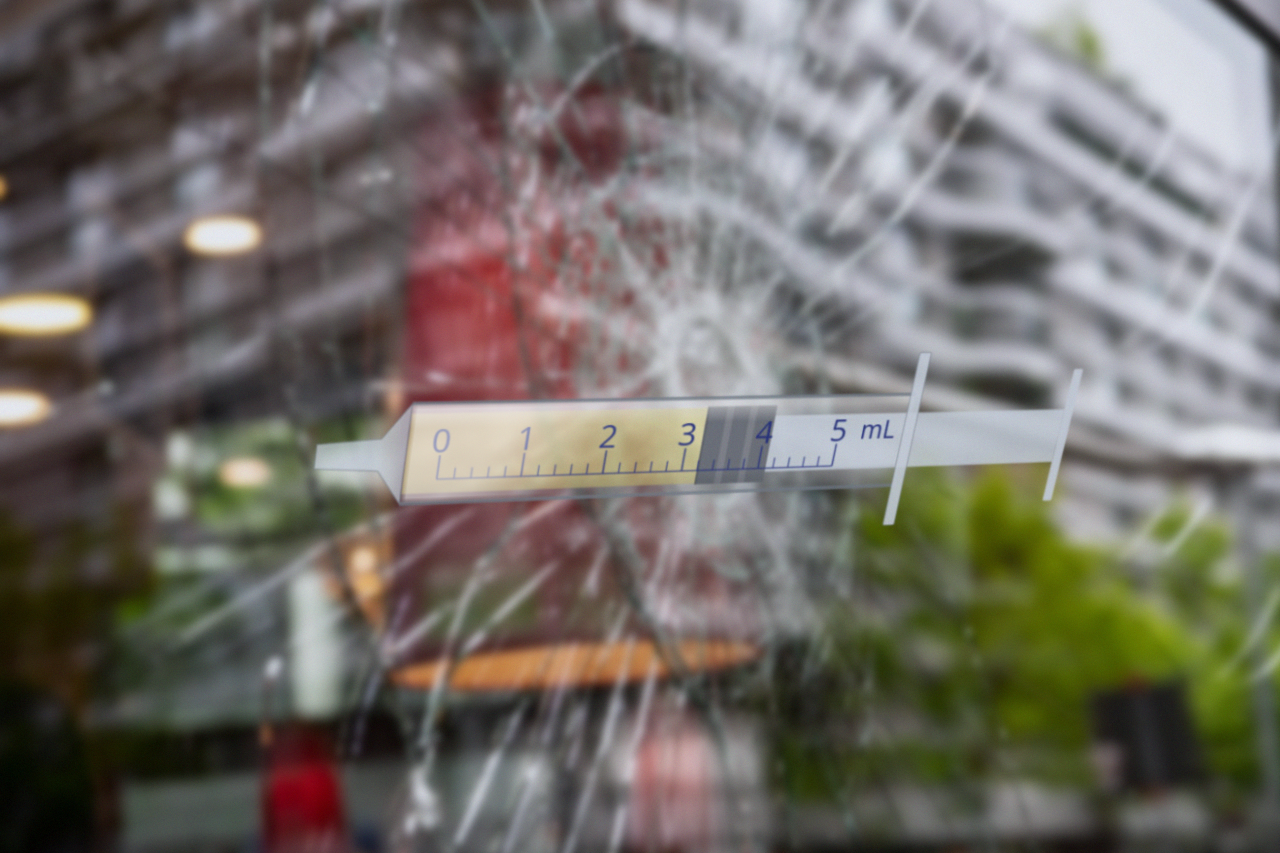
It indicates 3.2 mL
